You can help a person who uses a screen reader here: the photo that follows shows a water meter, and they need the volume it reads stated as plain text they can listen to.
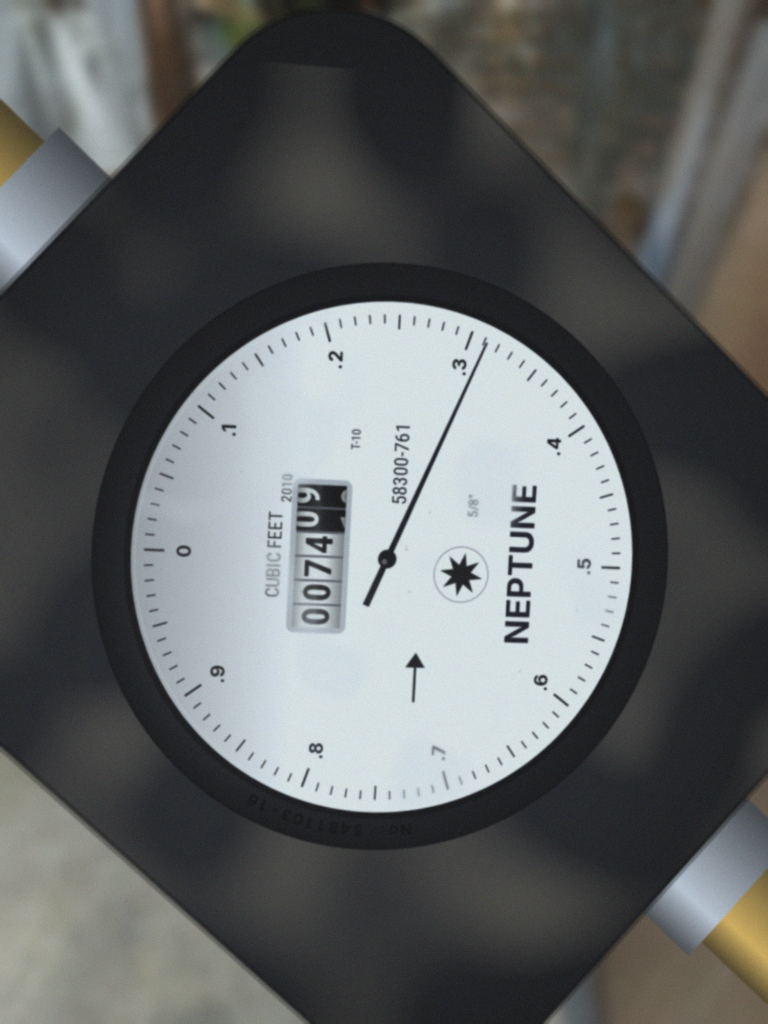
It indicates 7409.31 ft³
